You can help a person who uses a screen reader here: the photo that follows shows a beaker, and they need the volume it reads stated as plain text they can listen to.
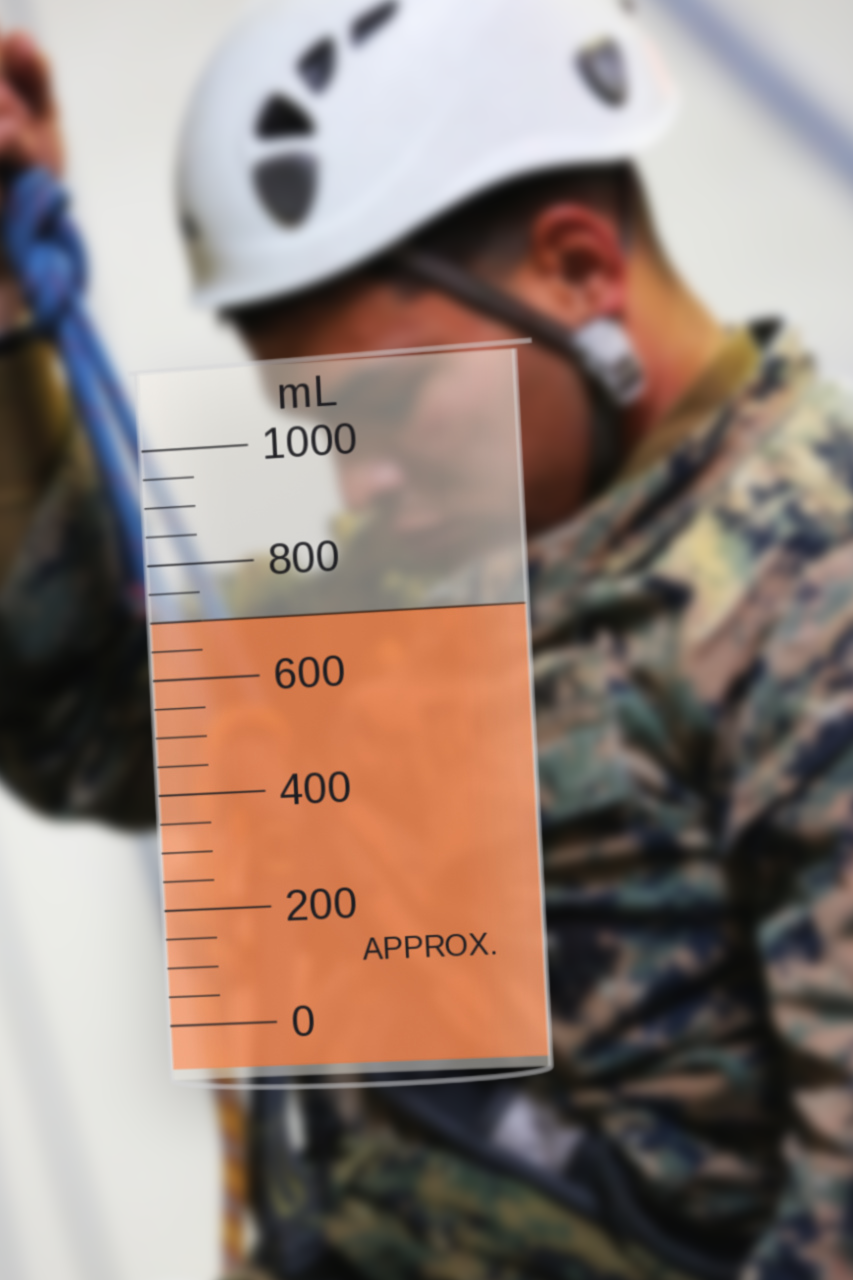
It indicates 700 mL
